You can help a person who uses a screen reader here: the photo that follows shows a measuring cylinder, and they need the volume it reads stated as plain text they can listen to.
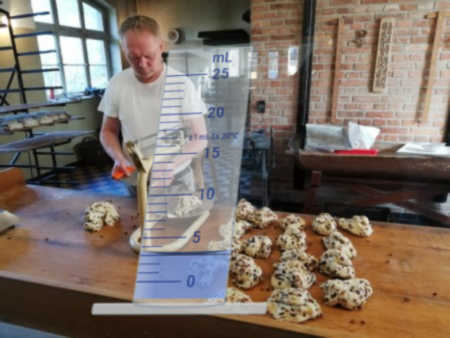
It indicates 3 mL
